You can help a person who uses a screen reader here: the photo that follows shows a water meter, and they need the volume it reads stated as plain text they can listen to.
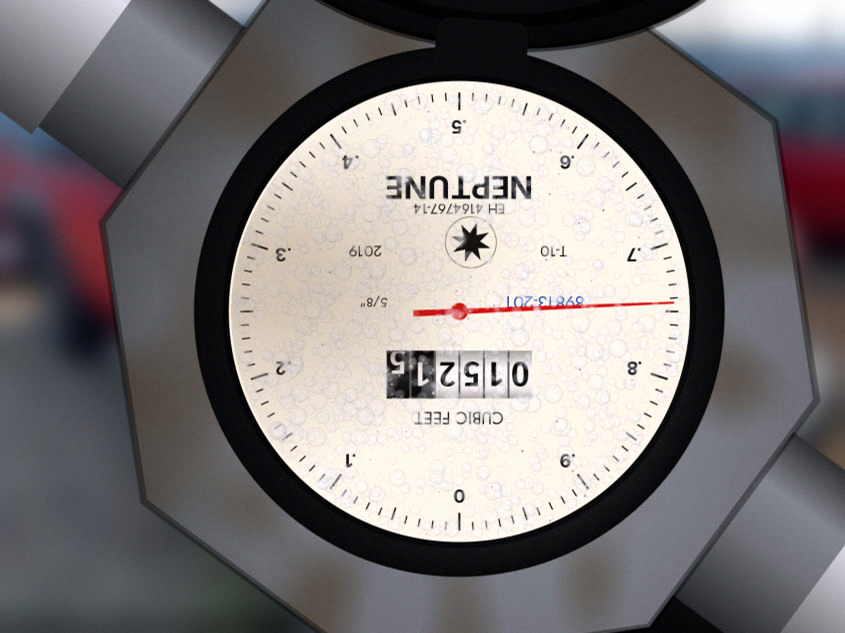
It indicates 15214.74 ft³
